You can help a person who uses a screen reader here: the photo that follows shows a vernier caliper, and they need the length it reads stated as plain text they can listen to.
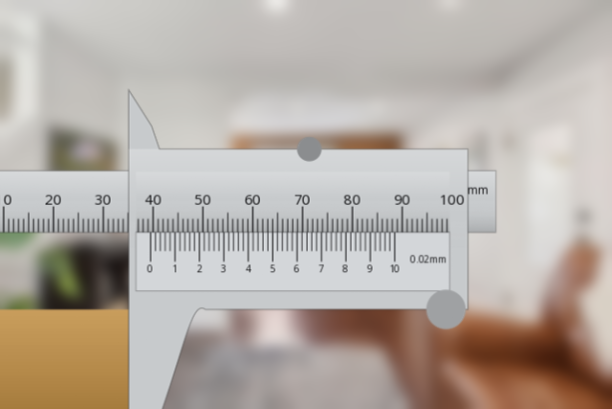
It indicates 39.5 mm
